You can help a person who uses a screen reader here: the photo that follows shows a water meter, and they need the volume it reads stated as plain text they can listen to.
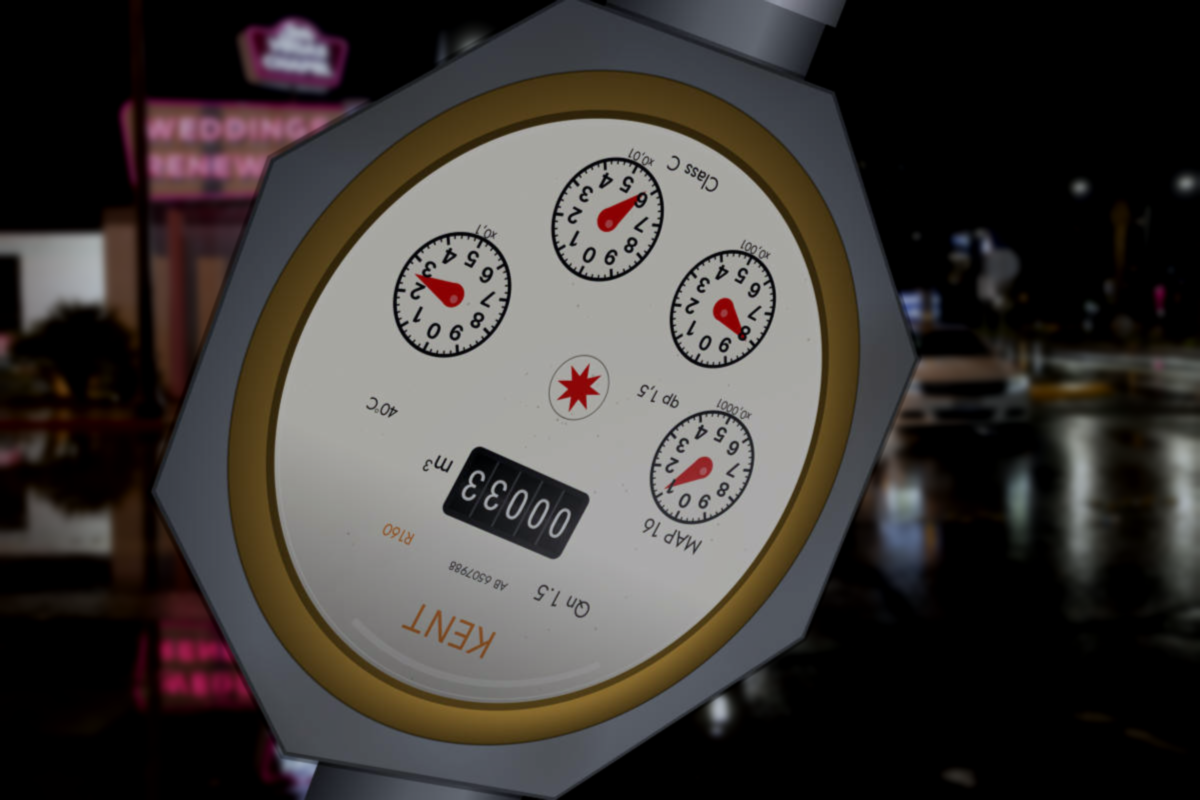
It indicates 33.2581 m³
